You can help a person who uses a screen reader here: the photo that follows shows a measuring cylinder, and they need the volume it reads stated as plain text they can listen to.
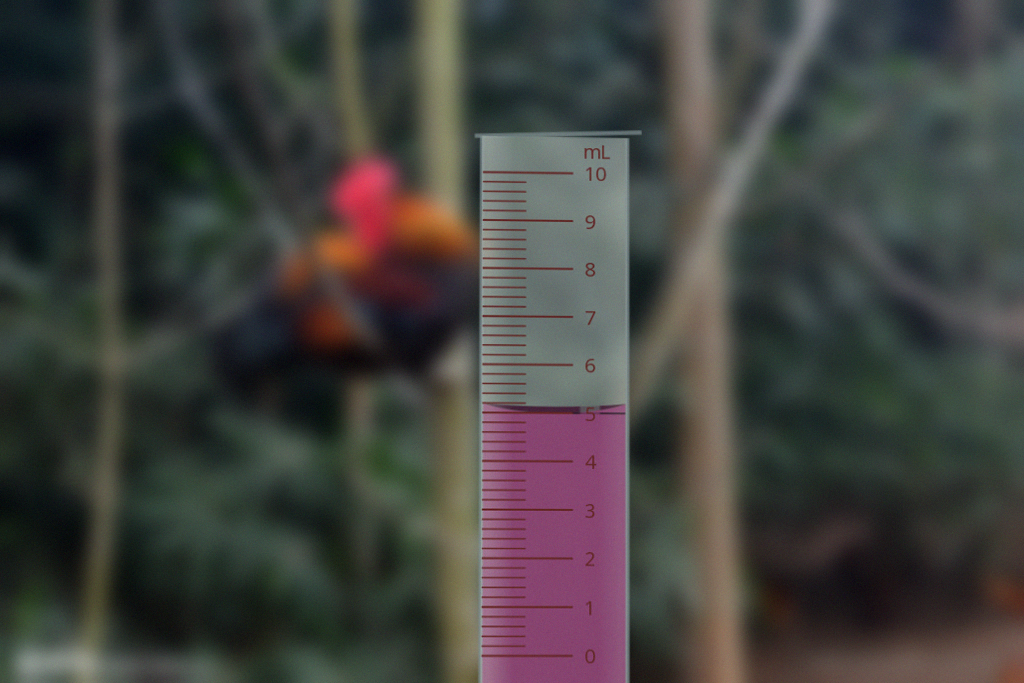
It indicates 5 mL
